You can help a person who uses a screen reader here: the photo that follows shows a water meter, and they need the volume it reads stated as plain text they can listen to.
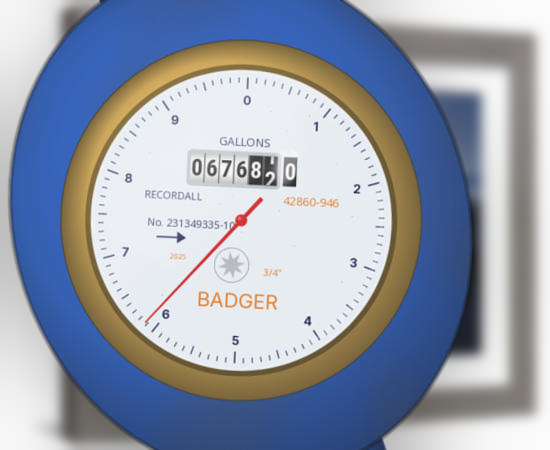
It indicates 676816.1 gal
